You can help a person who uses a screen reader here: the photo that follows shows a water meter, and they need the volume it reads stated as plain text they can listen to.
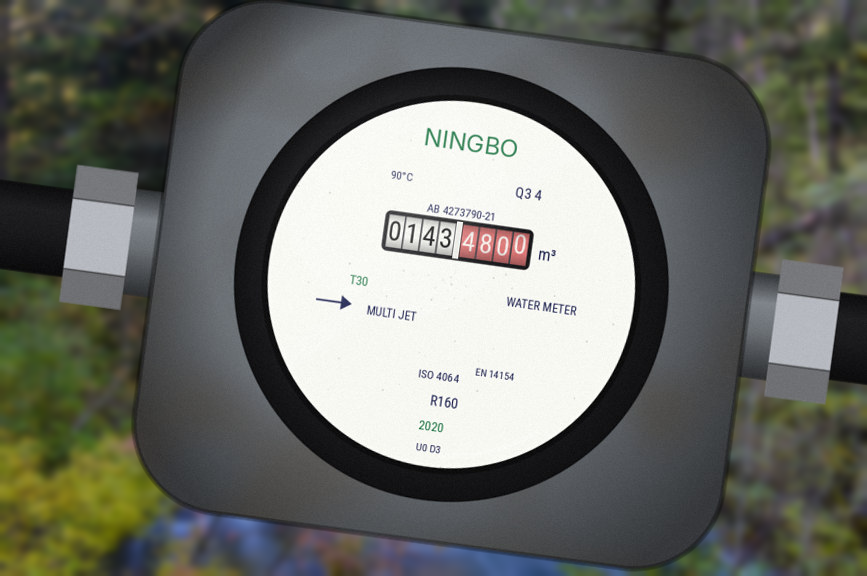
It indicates 143.4800 m³
